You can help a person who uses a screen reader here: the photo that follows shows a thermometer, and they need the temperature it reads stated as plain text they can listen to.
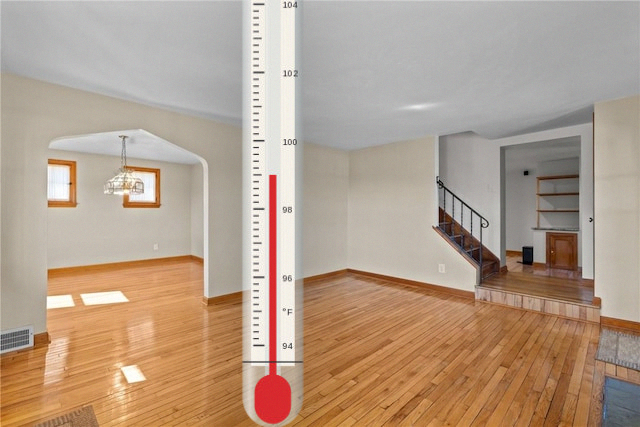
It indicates 99 °F
